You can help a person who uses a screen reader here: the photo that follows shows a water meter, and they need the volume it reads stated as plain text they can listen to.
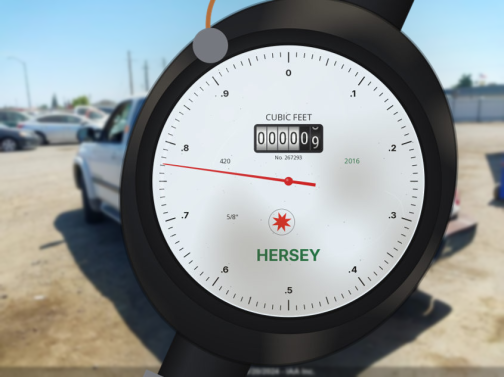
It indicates 8.77 ft³
